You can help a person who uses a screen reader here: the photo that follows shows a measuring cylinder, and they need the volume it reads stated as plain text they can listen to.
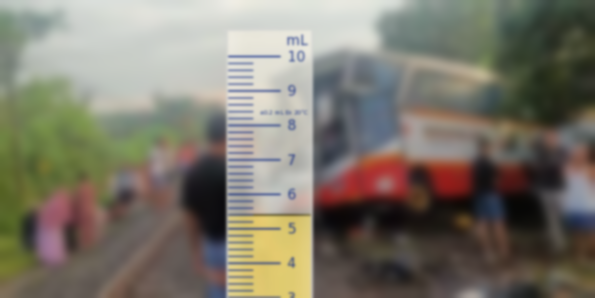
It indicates 5.4 mL
